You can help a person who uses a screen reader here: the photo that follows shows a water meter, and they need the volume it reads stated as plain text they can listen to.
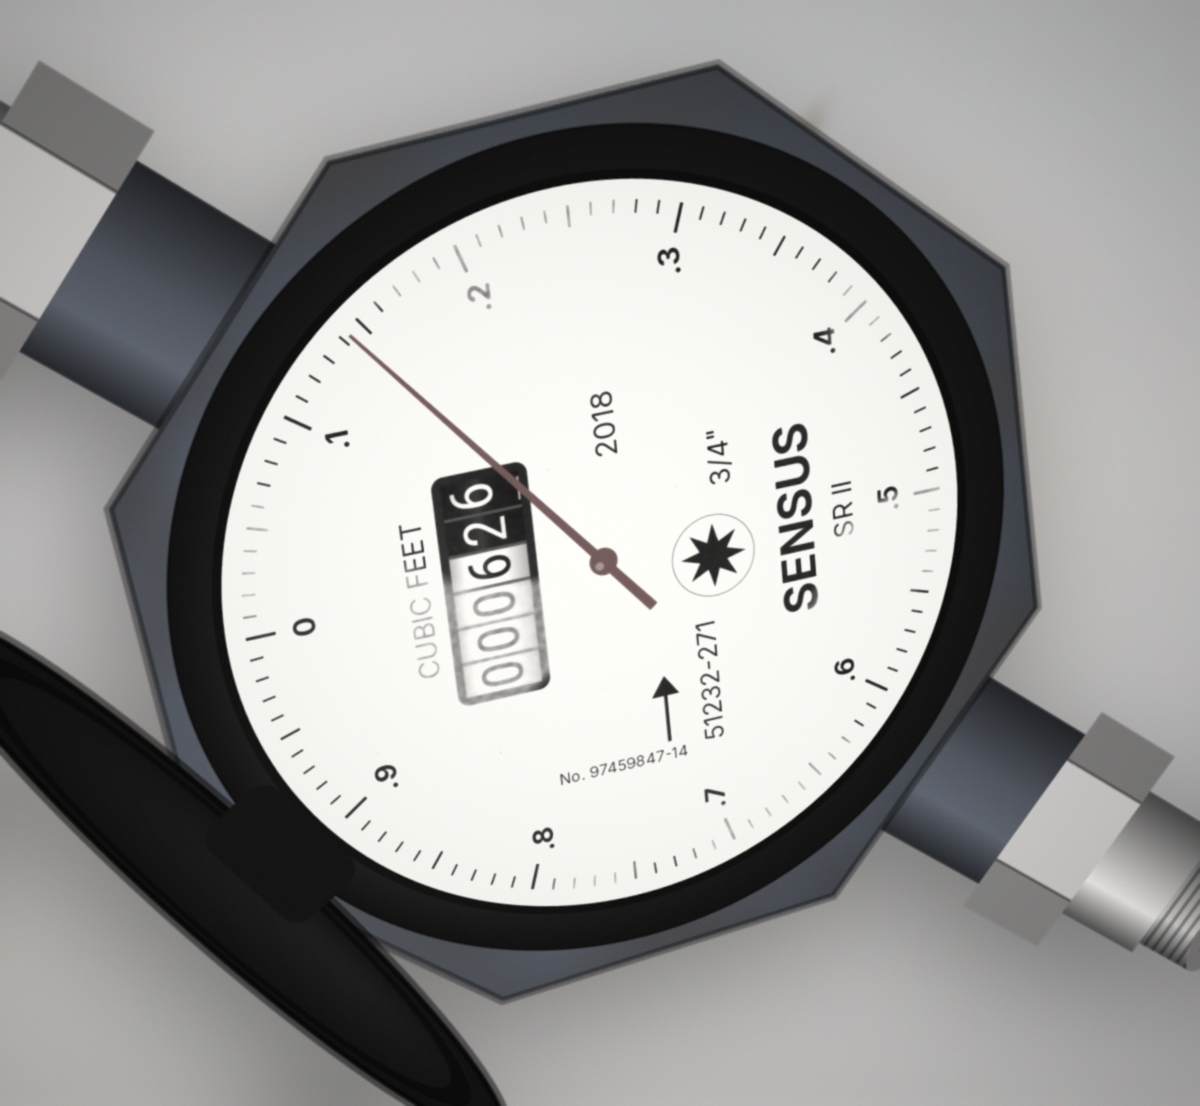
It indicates 626.14 ft³
